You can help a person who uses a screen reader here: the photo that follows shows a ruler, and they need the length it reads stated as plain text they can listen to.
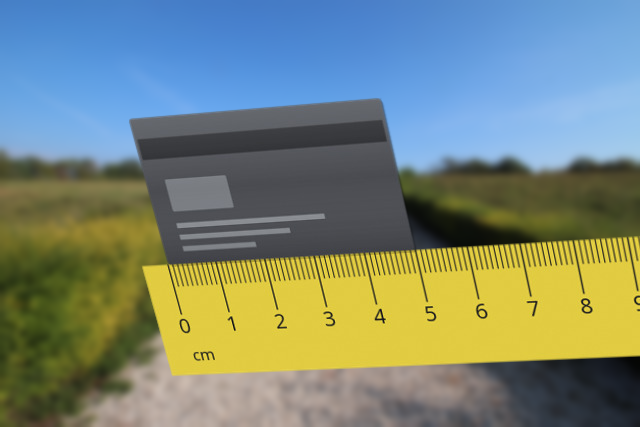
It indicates 5 cm
